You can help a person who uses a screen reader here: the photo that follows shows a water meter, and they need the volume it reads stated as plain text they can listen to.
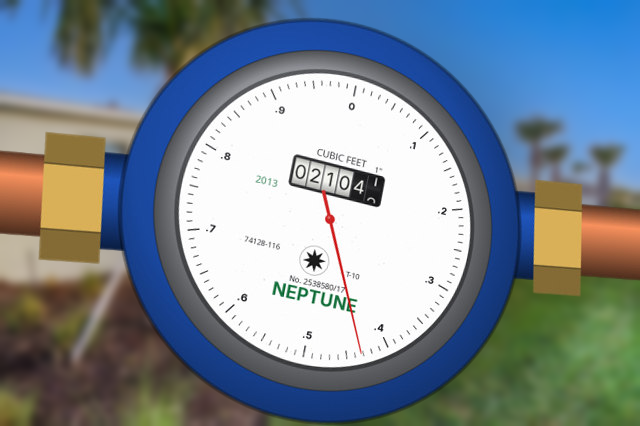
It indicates 21041.43 ft³
